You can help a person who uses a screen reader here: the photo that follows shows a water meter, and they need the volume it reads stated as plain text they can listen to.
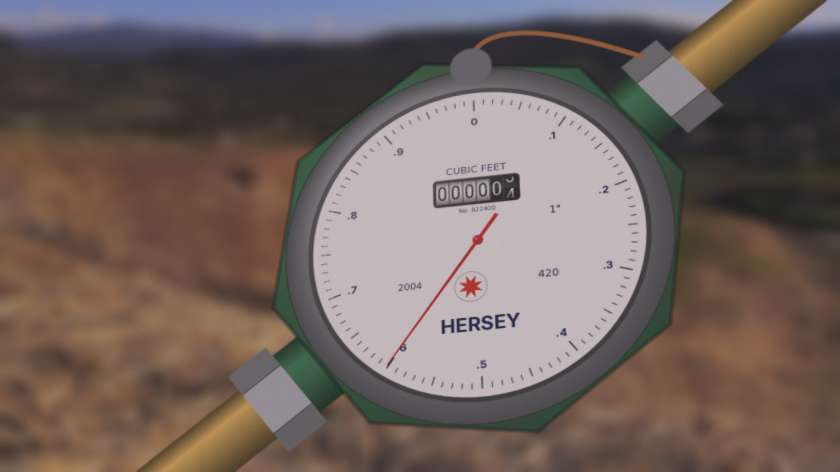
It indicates 3.60 ft³
